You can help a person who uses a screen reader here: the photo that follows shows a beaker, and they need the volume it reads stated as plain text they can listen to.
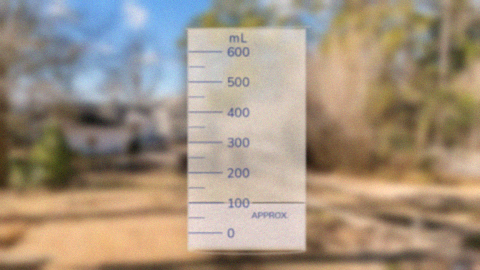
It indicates 100 mL
